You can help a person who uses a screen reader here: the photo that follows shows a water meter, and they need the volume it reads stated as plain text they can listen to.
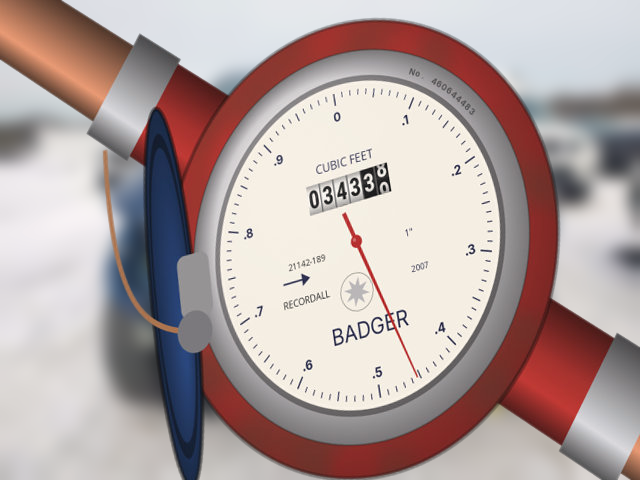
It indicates 34338.45 ft³
